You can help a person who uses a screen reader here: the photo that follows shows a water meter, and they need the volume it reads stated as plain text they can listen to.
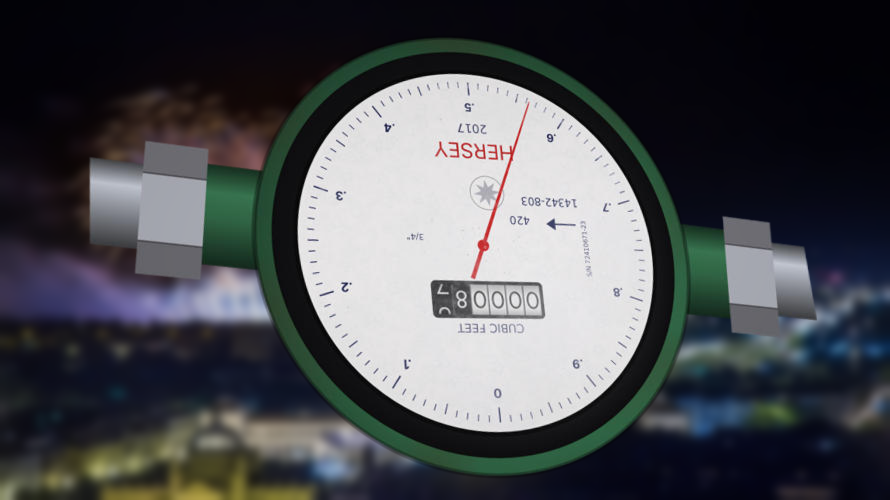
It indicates 86.56 ft³
